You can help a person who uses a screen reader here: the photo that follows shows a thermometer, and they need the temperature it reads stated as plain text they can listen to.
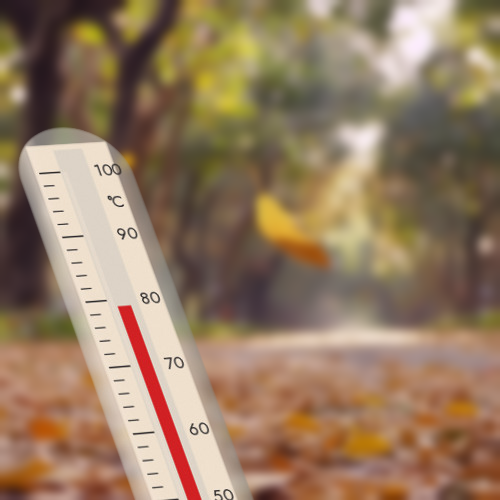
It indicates 79 °C
